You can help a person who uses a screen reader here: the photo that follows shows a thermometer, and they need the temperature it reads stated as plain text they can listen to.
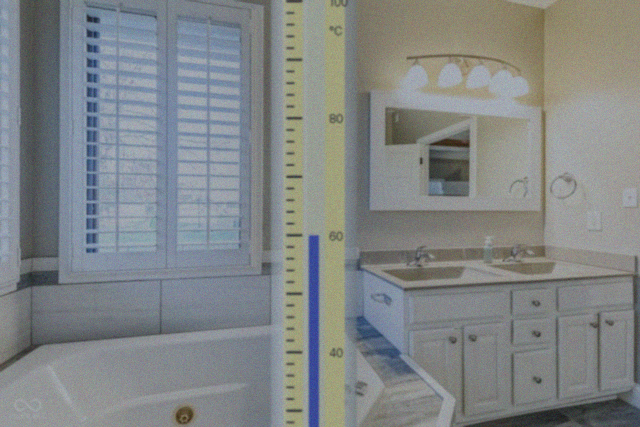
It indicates 60 °C
